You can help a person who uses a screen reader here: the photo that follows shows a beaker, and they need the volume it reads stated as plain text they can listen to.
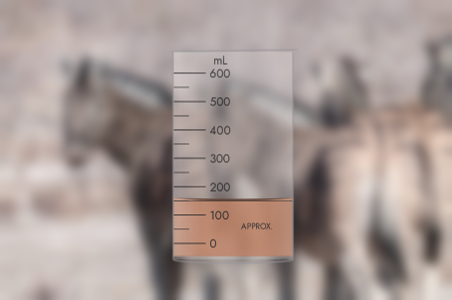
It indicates 150 mL
